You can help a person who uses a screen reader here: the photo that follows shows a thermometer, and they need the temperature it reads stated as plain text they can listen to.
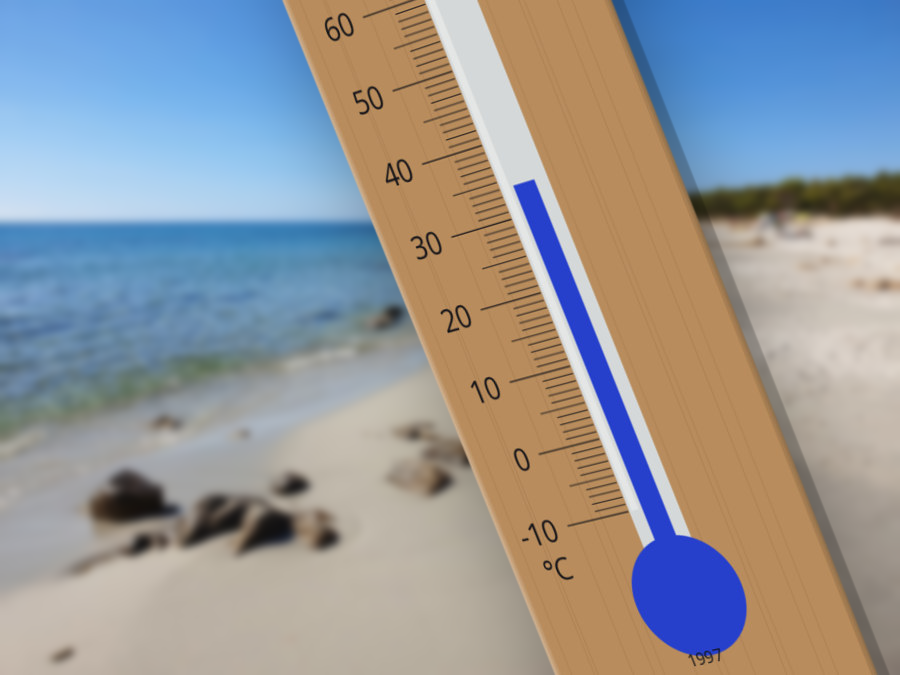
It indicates 34 °C
